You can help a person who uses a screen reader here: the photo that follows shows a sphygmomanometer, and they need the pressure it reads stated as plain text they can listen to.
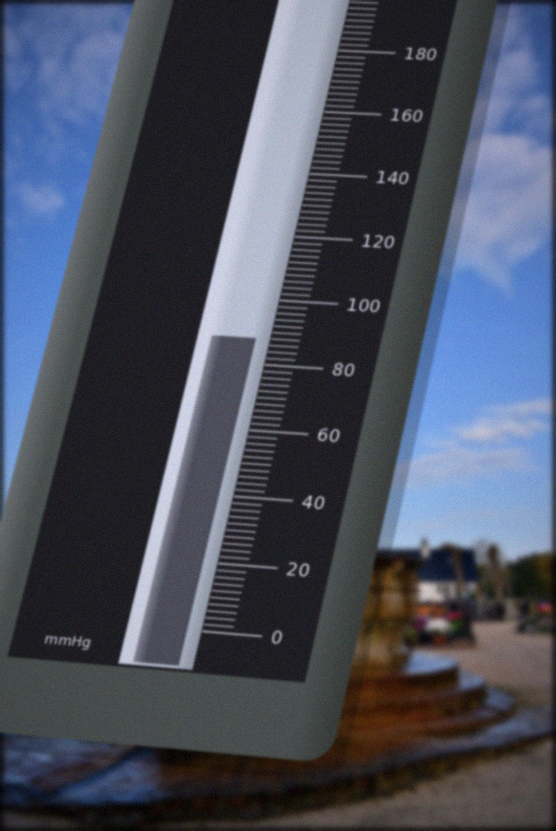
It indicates 88 mmHg
